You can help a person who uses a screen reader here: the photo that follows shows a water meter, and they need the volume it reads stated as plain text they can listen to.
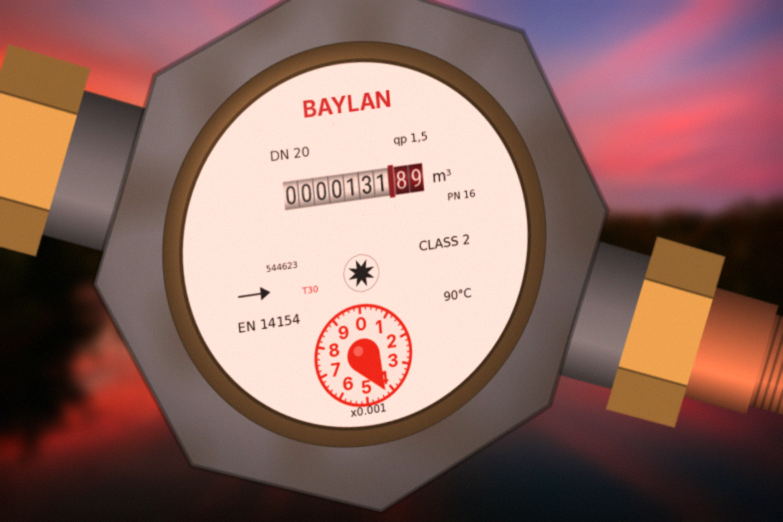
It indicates 131.894 m³
